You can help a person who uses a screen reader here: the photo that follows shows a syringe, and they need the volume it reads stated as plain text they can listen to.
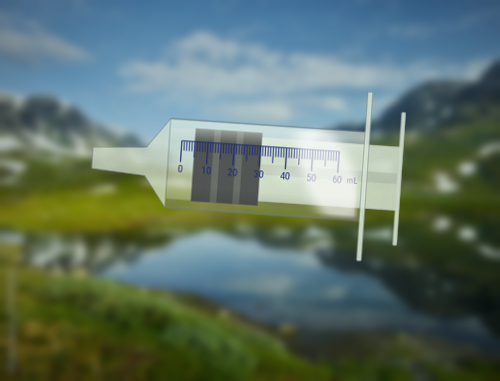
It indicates 5 mL
